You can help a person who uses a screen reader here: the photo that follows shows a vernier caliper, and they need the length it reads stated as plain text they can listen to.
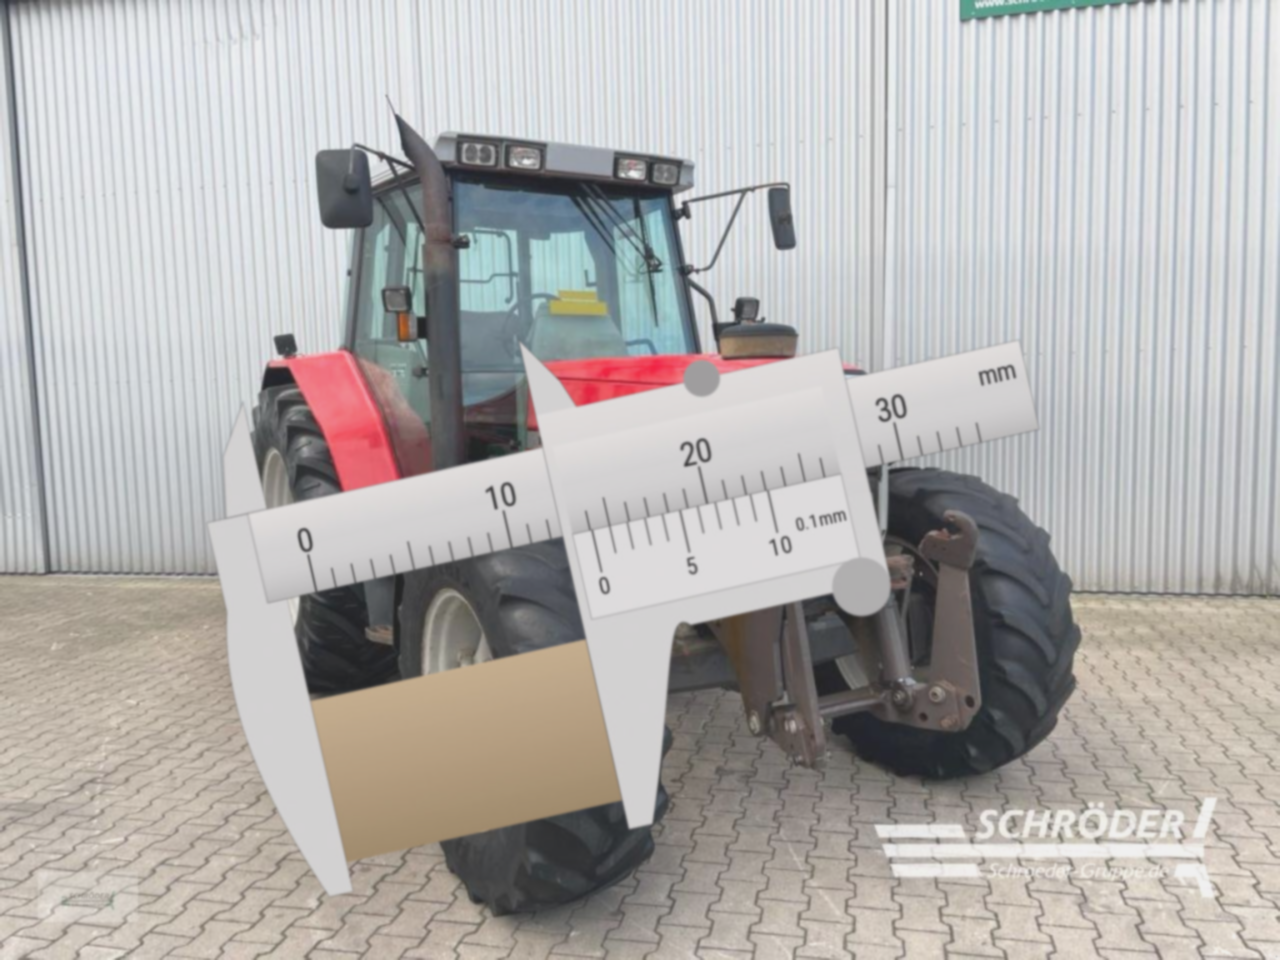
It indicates 14.1 mm
